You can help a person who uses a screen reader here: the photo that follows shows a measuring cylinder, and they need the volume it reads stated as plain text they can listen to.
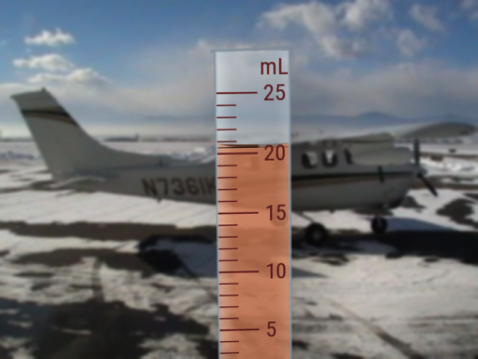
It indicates 20.5 mL
